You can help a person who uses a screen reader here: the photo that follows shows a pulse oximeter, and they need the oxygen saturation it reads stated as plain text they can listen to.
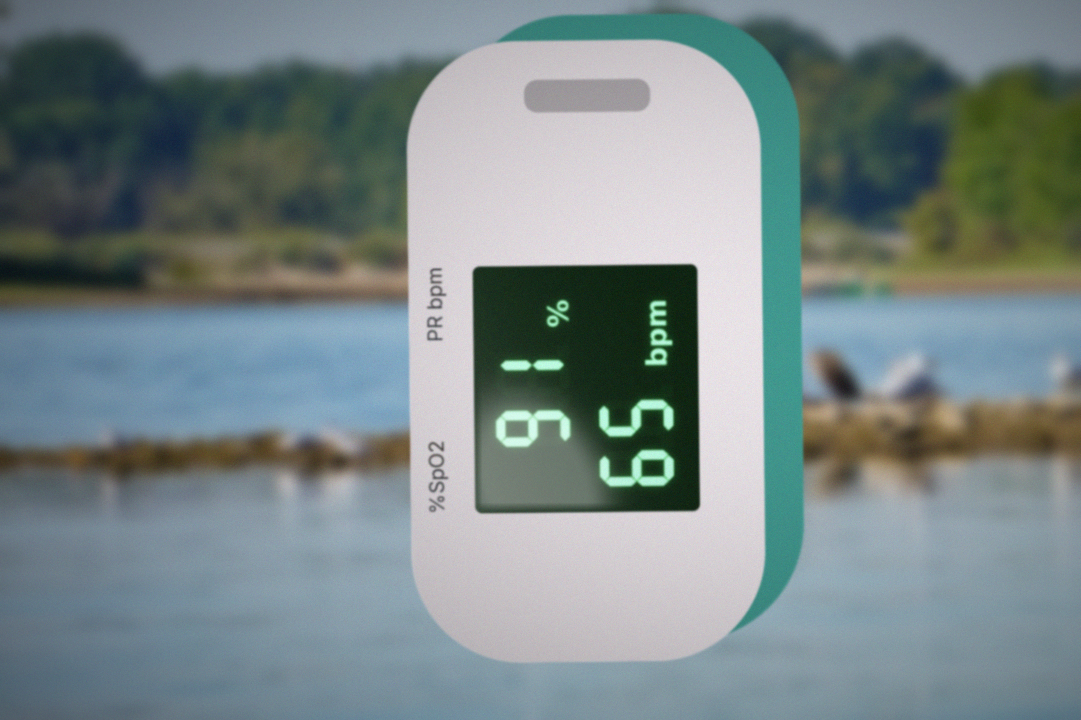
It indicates 91 %
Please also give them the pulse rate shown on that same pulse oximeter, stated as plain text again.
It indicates 65 bpm
